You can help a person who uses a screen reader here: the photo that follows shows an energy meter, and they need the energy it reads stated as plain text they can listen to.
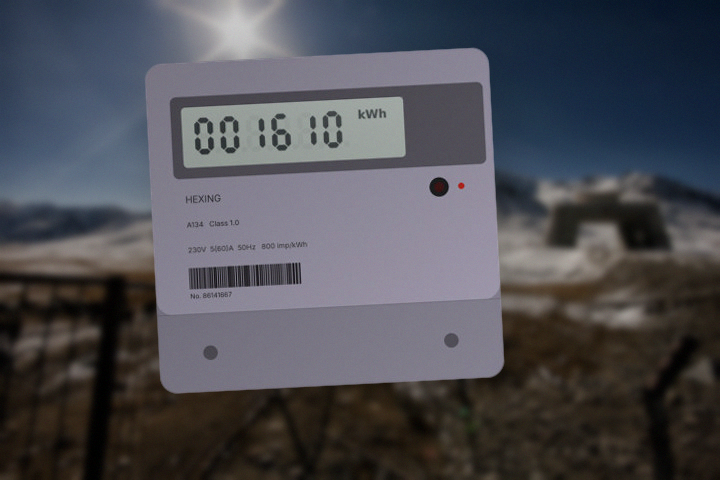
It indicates 1610 kWh
